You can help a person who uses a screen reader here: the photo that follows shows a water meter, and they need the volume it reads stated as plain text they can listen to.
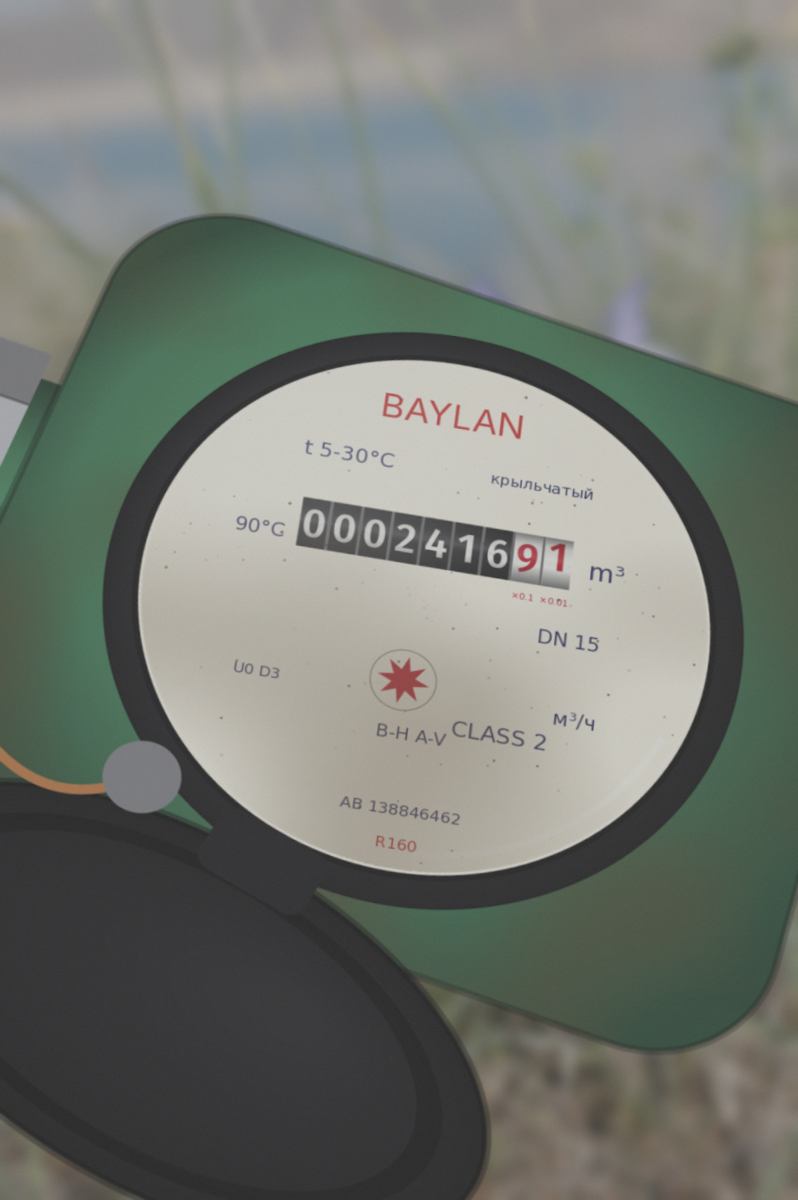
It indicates 2416.91 m³
